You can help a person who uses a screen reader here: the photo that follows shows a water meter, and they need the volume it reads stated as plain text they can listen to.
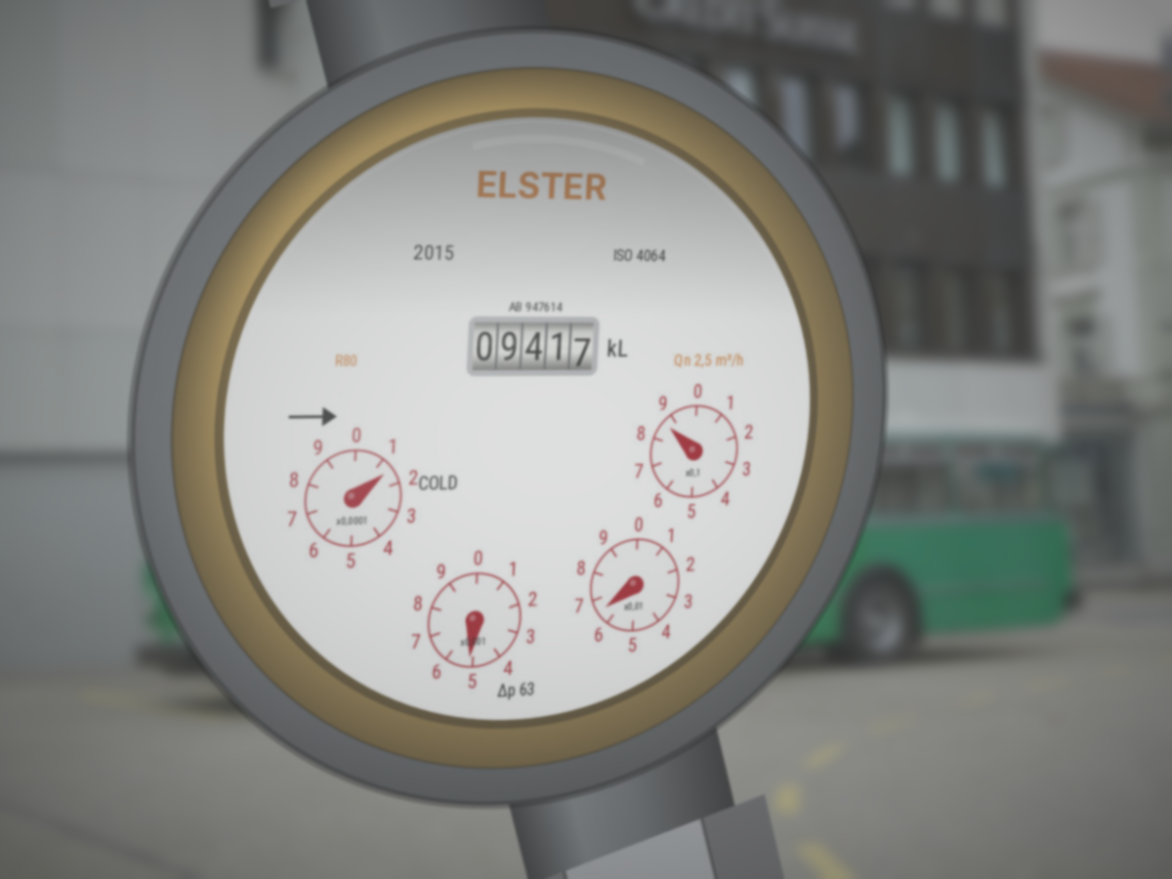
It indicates 9416.8651 kL
